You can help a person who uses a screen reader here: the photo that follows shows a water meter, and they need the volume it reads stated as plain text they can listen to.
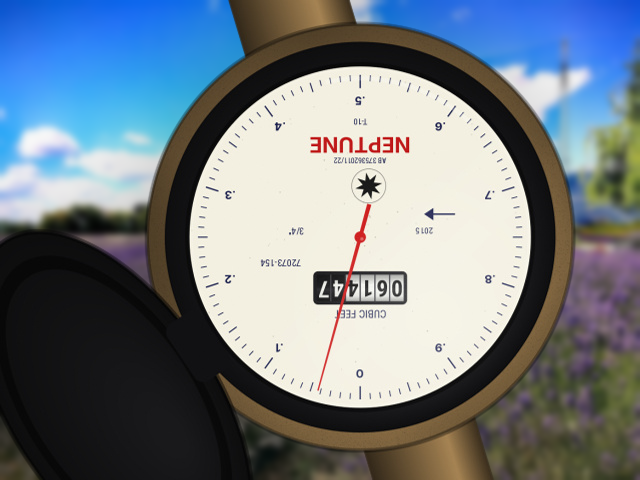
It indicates 61447.04 ft³
